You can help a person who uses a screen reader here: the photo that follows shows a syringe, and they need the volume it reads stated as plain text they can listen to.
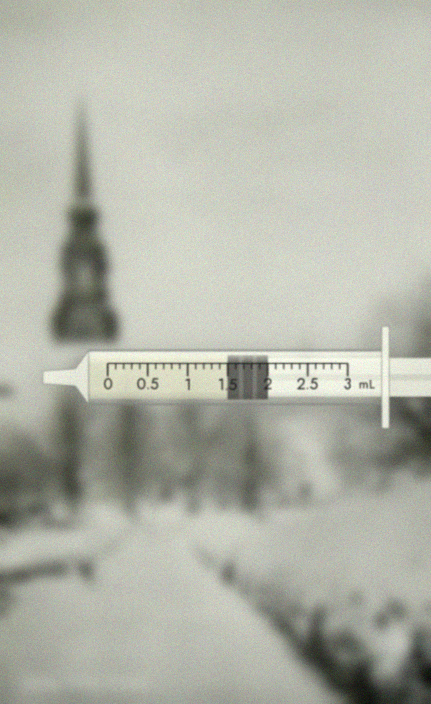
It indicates 1.5 mL
